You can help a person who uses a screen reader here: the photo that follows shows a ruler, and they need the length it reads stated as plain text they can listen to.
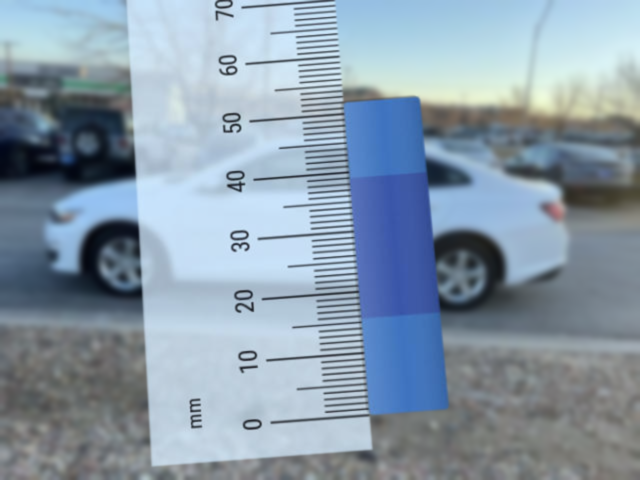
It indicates 52 mm
